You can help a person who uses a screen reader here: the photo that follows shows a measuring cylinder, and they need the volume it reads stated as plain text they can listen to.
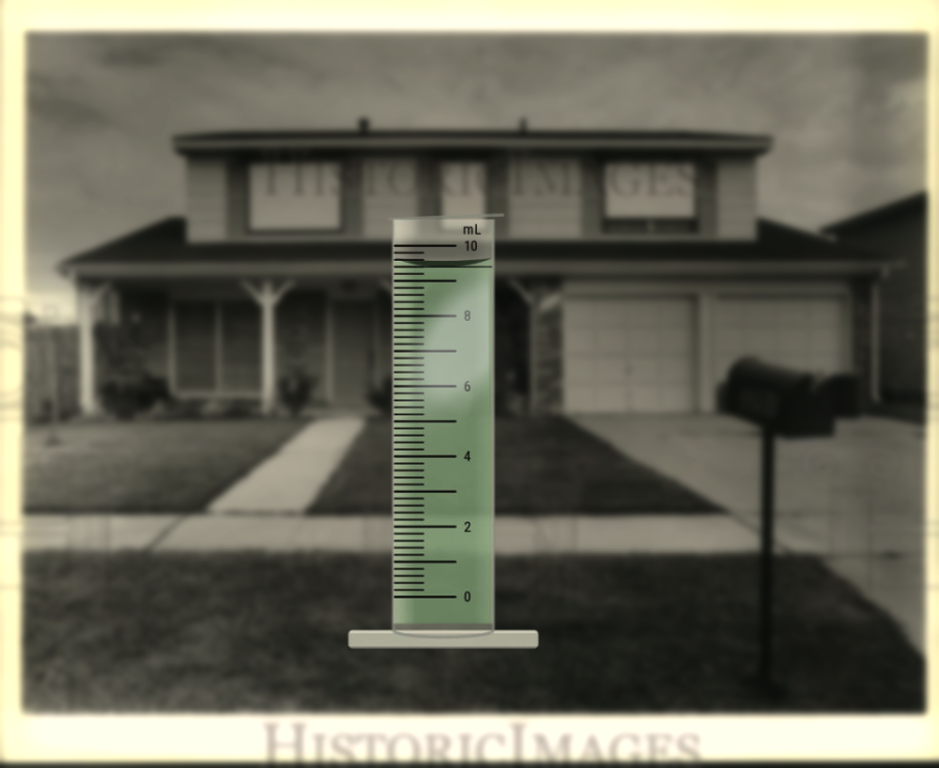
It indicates 9.4 mL
